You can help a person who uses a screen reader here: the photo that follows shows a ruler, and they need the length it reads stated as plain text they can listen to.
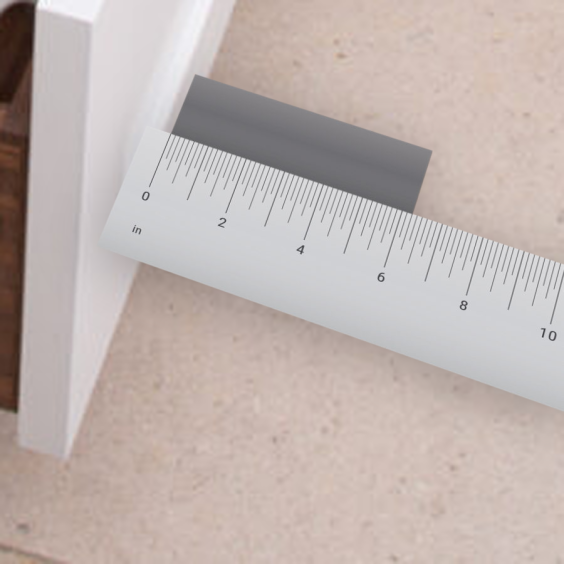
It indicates 6.25 in
